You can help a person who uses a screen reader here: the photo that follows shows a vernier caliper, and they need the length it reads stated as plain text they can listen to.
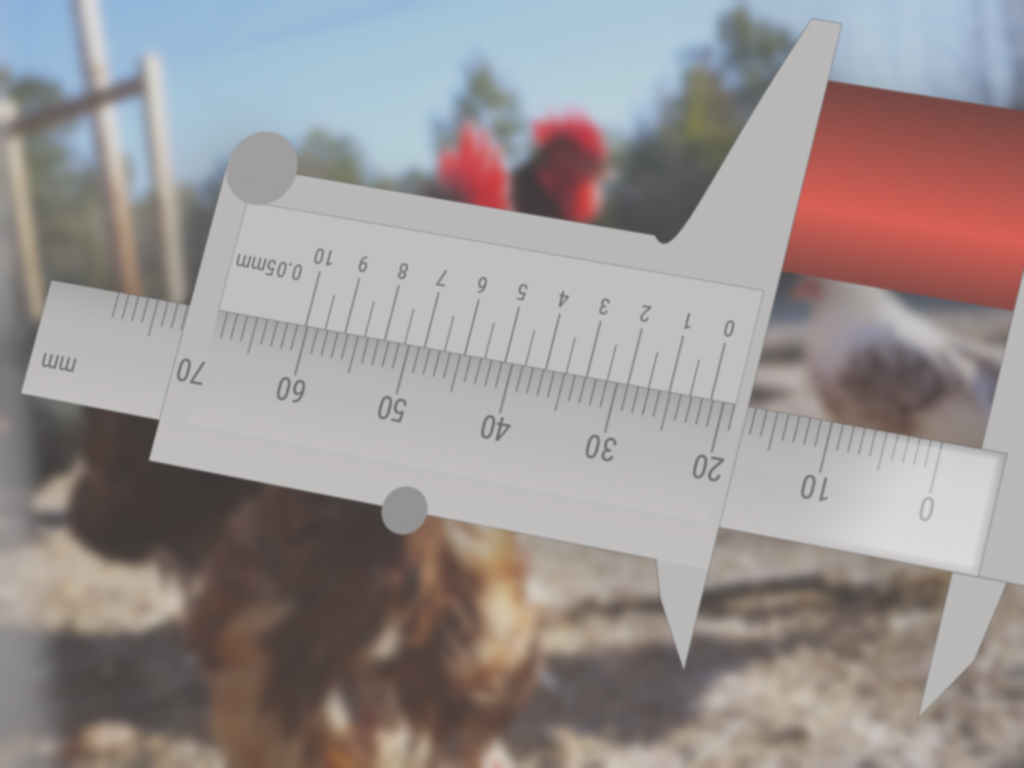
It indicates 21.2 mm
